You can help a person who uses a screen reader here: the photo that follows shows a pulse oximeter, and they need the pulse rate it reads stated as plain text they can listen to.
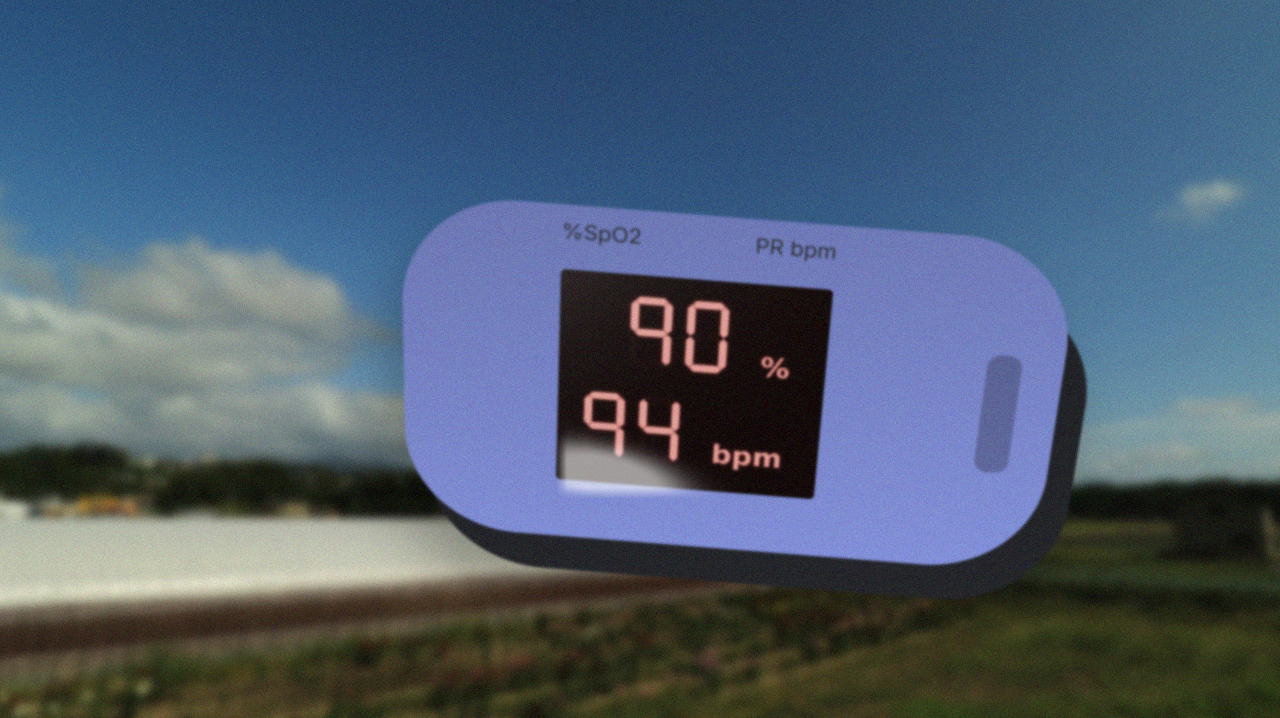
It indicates 94 bpm
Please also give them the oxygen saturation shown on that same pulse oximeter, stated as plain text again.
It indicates 90 %
